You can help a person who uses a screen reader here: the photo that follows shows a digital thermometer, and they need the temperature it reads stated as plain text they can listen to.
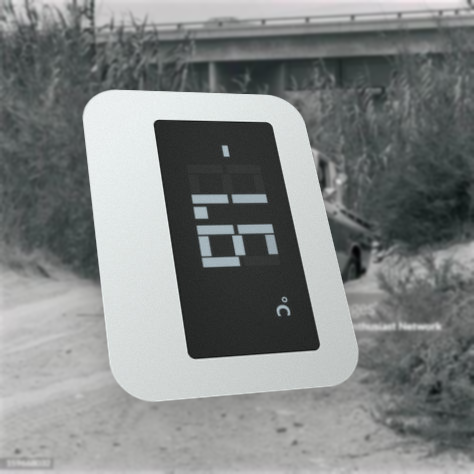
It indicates -1.6 °C
